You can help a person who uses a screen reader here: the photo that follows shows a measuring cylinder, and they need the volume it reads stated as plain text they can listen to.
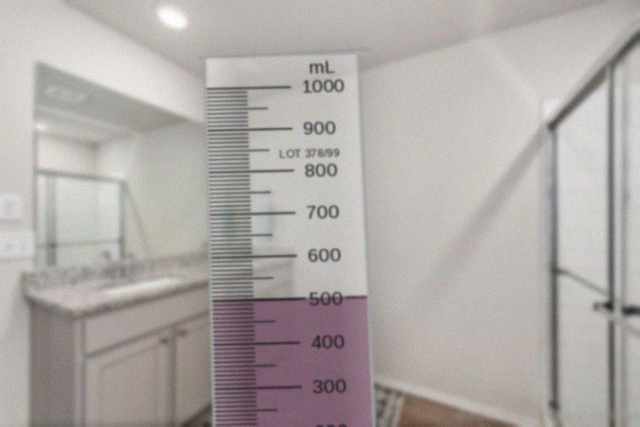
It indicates 500 mL
